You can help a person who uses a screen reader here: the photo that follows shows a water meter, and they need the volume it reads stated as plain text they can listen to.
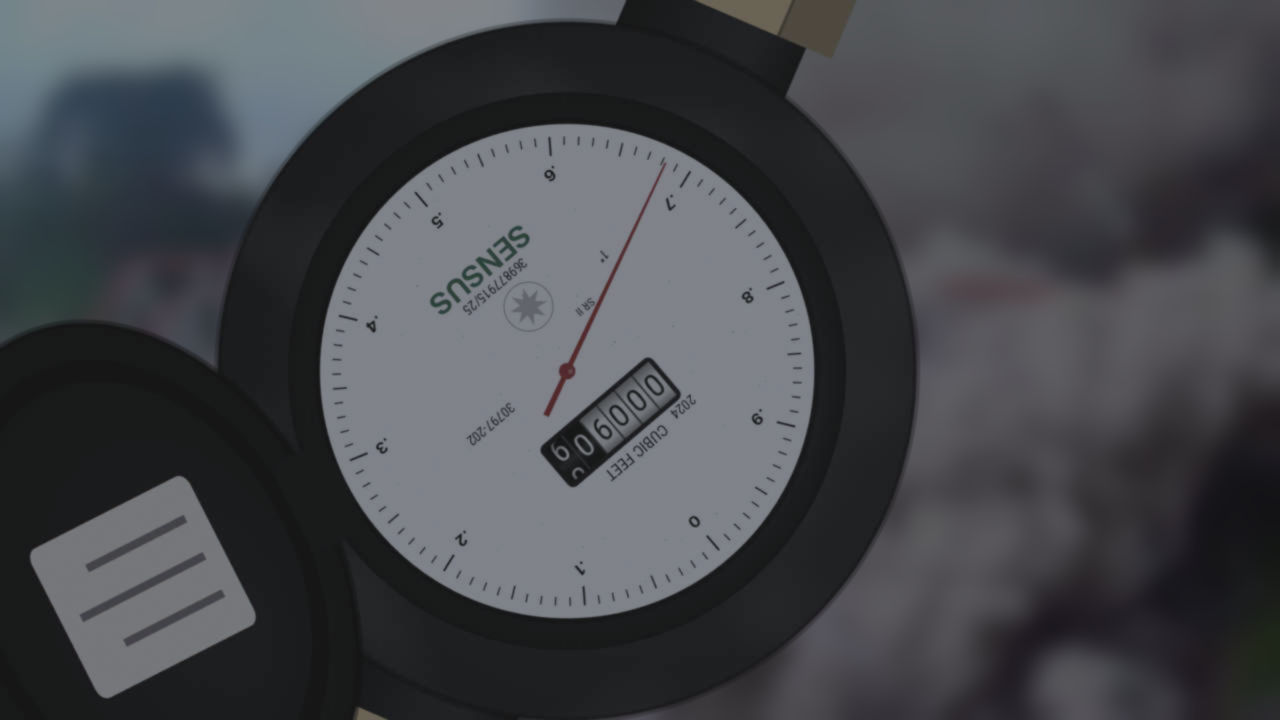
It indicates 908.68 ft³
